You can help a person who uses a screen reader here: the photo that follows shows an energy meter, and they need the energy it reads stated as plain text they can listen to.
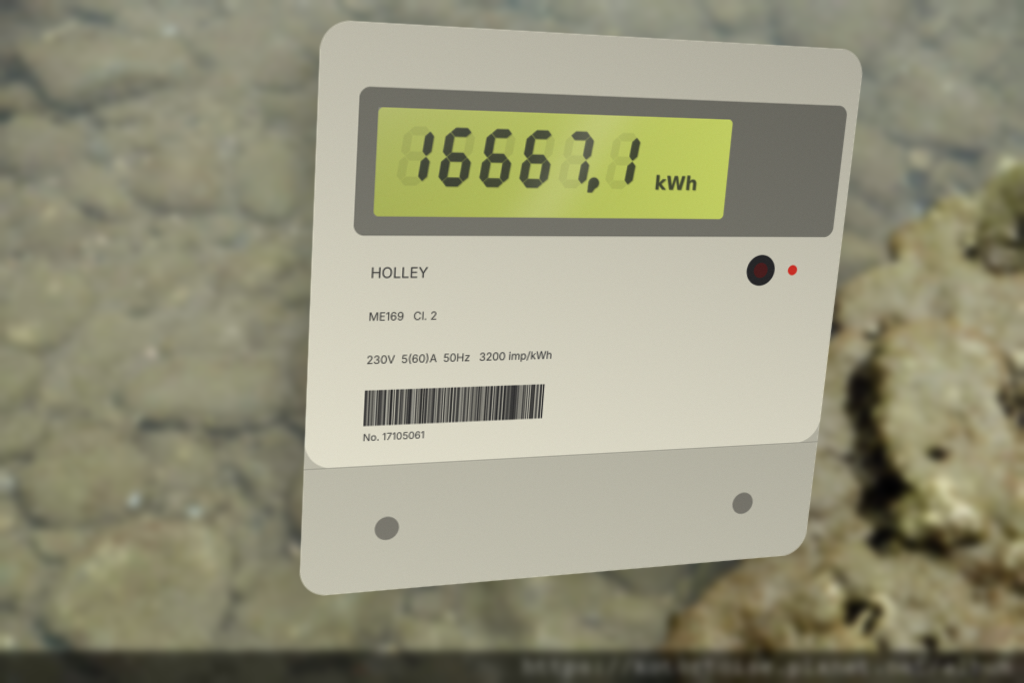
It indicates 16667.1 kWh
